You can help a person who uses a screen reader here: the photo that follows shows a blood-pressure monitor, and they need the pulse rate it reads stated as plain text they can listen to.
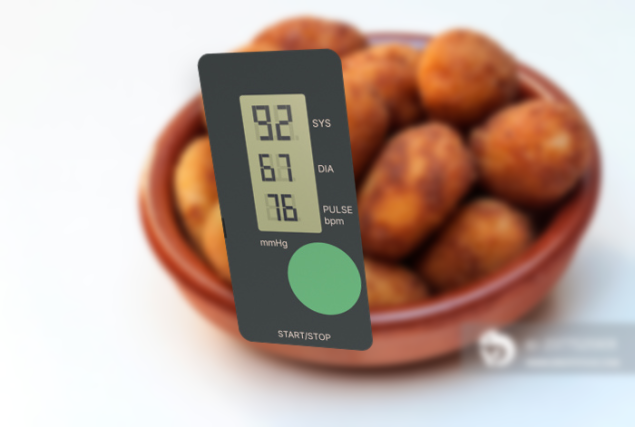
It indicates 76 bpm
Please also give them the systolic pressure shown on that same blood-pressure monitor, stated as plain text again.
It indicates 92 mmHg
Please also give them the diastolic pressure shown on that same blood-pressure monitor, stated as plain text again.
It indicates 67 mmHg
